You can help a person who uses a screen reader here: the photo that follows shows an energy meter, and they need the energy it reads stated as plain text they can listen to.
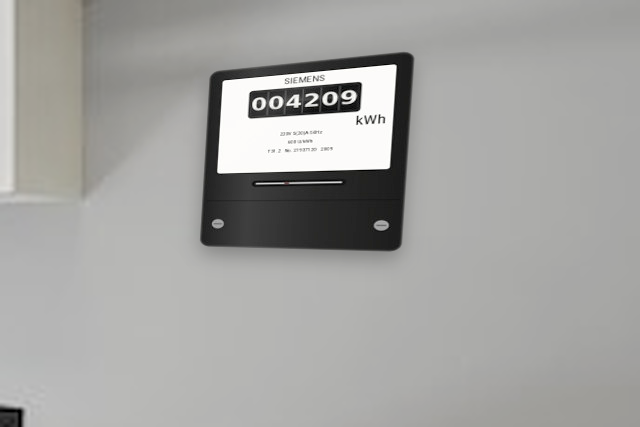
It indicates 4209 kWh
